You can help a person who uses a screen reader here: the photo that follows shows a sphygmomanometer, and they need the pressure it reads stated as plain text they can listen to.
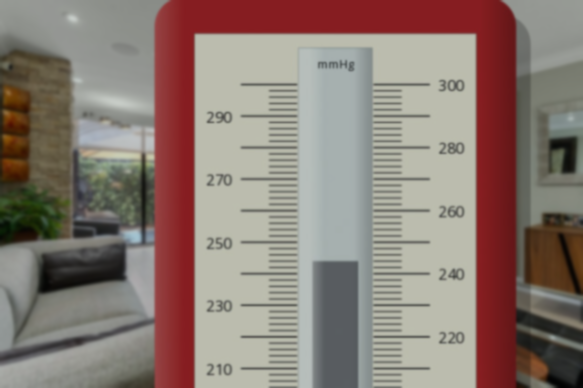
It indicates 244 mmHg
